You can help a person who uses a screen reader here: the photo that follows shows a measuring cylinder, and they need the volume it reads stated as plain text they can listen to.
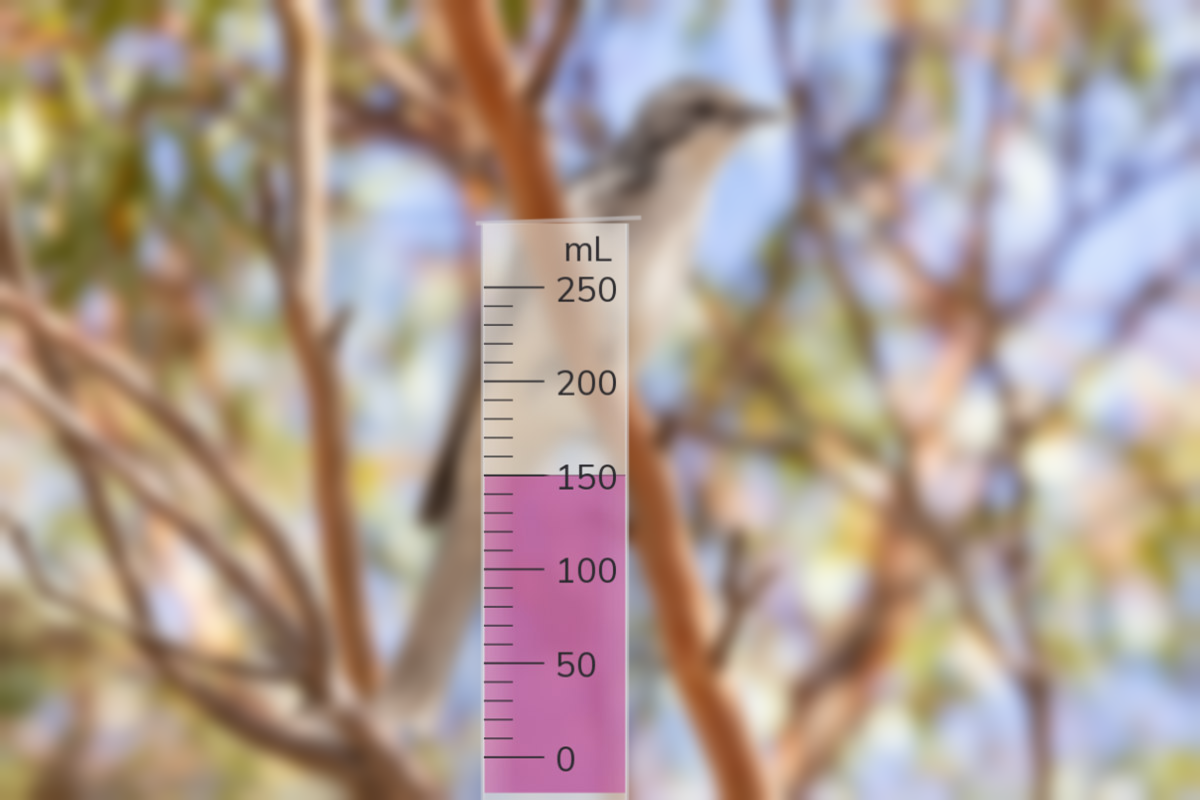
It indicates 150 mL
